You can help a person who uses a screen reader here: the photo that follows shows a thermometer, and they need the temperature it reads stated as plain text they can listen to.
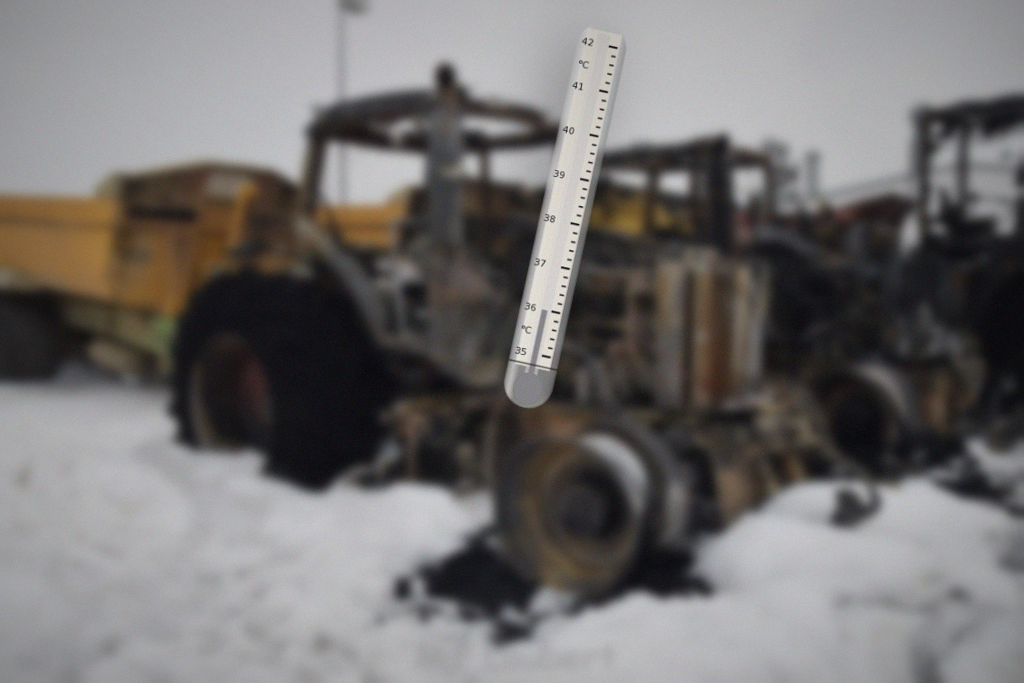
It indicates 36 °C
